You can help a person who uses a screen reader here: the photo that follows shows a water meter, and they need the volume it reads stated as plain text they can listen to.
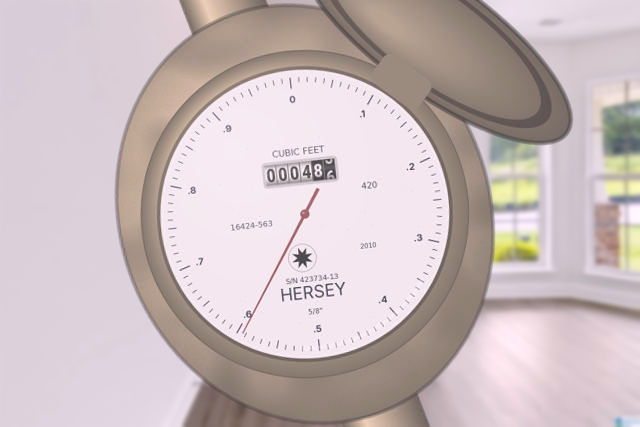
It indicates 485.59 ft³
